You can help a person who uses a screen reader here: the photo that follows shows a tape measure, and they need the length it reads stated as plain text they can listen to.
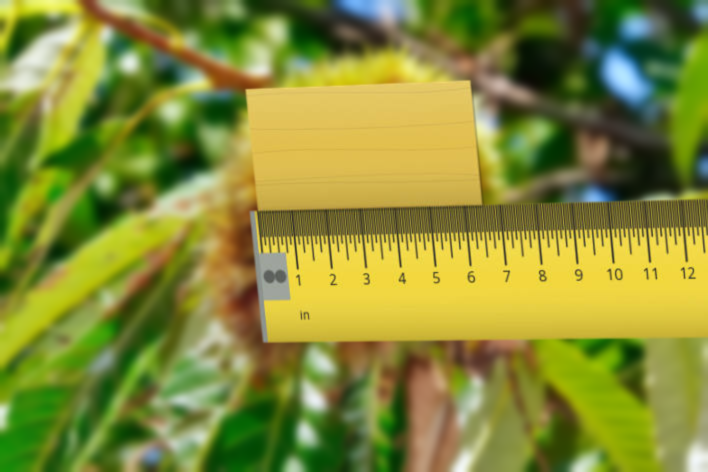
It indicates 6.5 in
